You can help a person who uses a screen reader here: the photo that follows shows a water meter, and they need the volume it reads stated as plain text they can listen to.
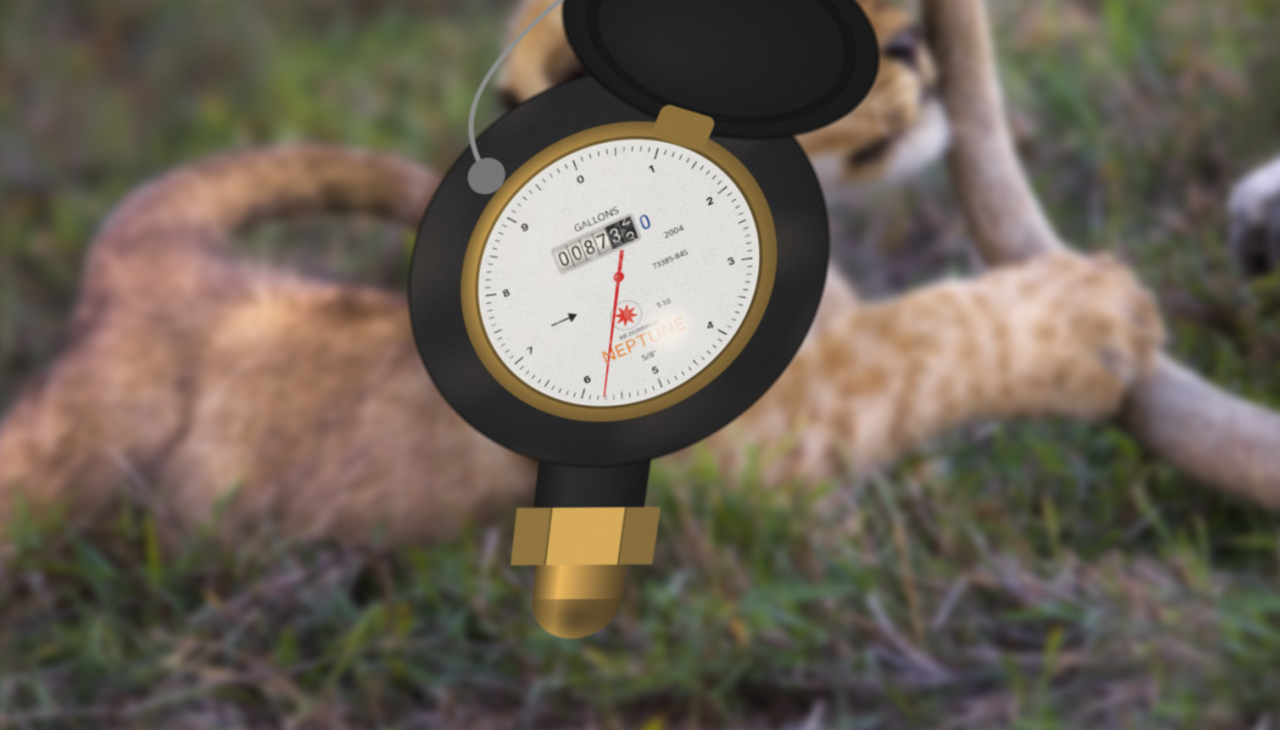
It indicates 87325.7 gal
